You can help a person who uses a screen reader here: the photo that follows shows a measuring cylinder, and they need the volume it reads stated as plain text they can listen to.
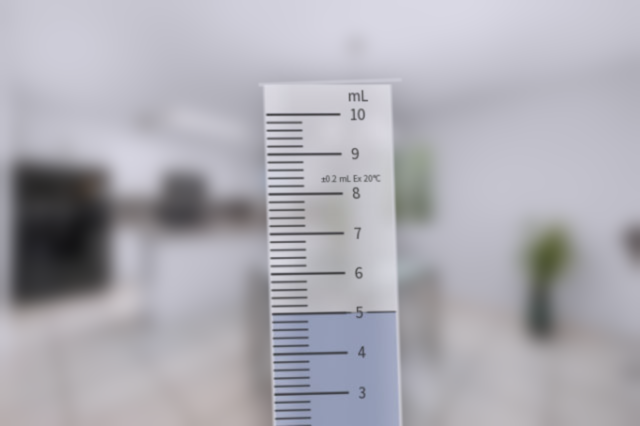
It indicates 5 mL
